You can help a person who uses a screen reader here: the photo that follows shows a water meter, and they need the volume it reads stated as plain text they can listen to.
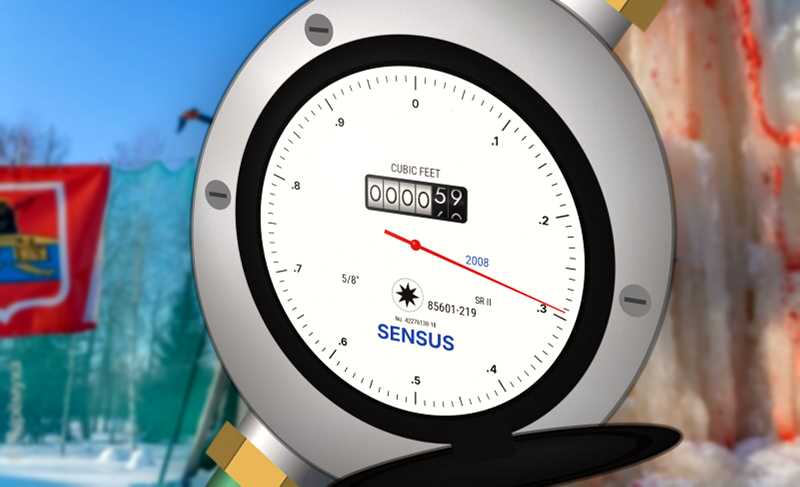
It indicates 59.29 ft³
